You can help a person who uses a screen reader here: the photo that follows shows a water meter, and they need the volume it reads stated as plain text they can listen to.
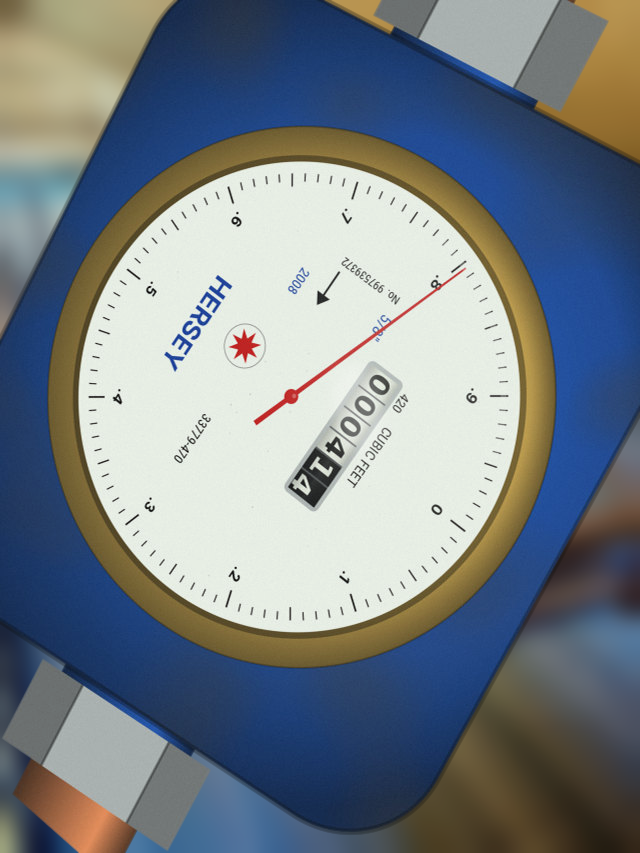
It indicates 413.80 ft³
